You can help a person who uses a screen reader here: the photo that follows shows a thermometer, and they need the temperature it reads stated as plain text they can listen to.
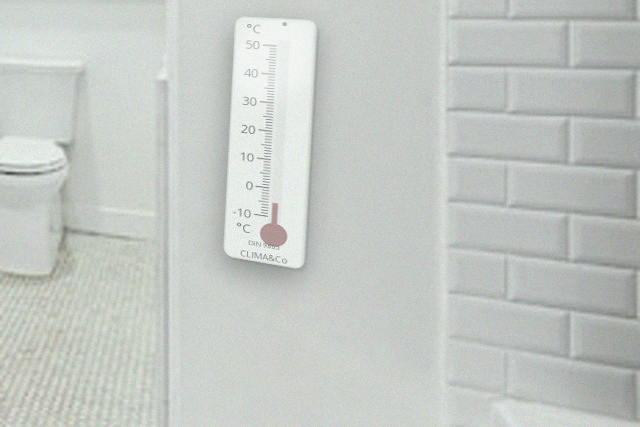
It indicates -5 °C
